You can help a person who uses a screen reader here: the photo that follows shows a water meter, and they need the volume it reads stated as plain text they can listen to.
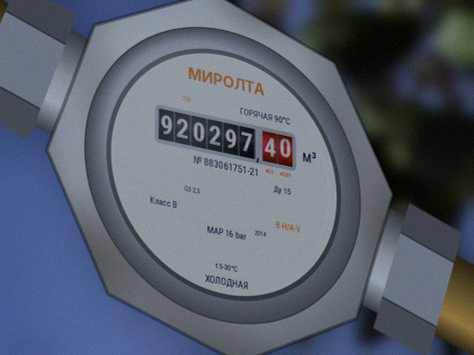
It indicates 920297.40 m³
